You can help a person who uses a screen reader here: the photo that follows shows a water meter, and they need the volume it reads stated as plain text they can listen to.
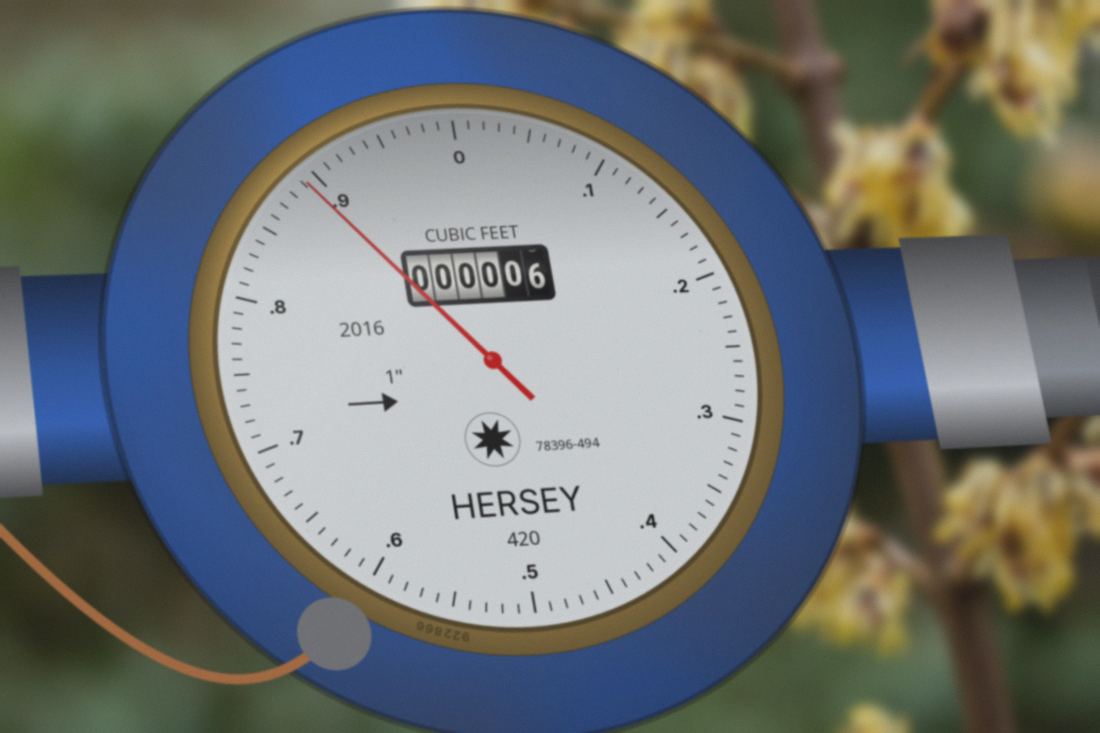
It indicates 5.89 ft³
